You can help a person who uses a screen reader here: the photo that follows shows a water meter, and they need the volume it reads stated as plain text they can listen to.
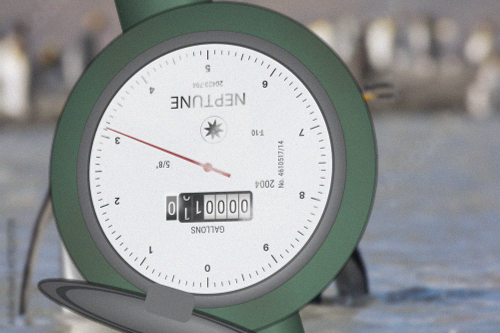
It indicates 113.1 gal
